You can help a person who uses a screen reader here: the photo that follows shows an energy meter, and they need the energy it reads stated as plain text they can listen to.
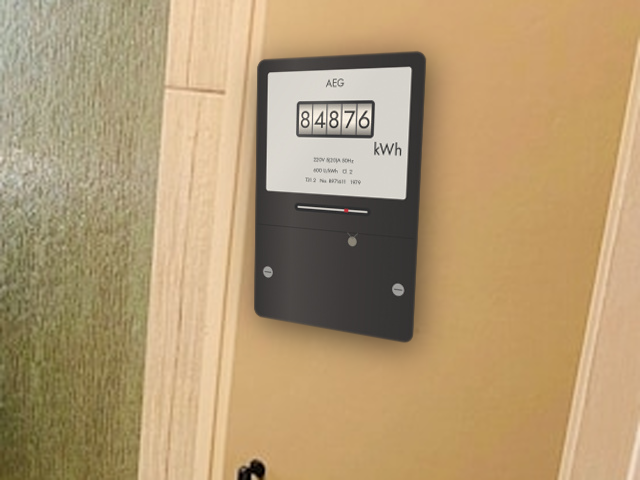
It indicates 84876 kWh
